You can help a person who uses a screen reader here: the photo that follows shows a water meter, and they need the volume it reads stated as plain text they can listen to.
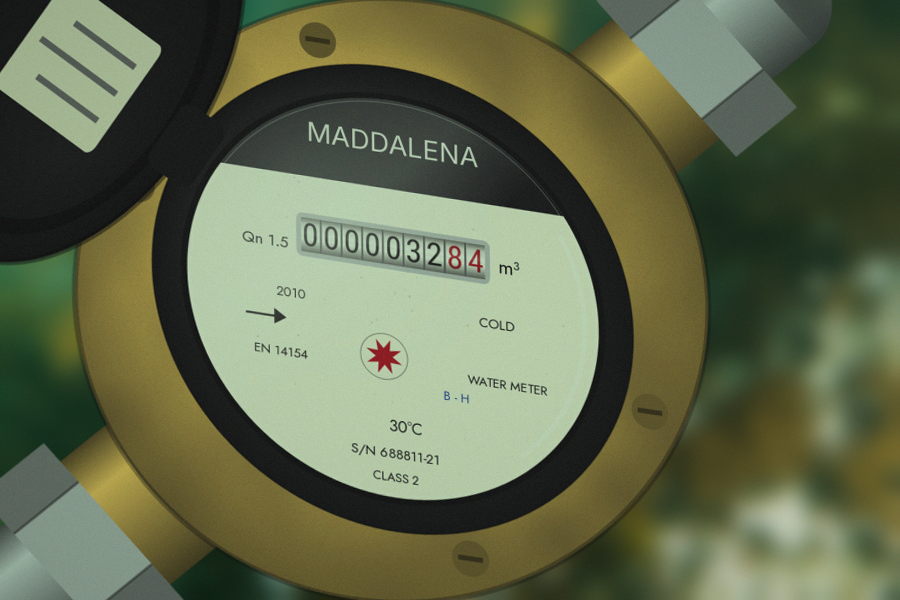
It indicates 32.84 m³
